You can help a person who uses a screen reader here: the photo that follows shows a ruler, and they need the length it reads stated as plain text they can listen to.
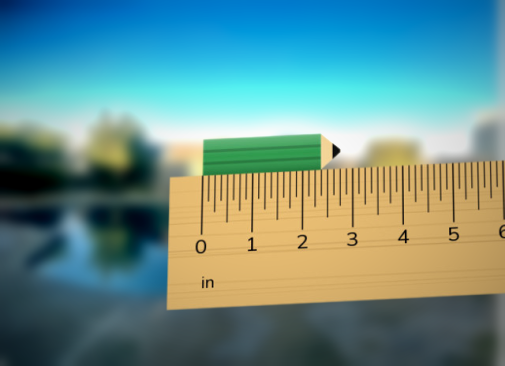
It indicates 2.75 in
